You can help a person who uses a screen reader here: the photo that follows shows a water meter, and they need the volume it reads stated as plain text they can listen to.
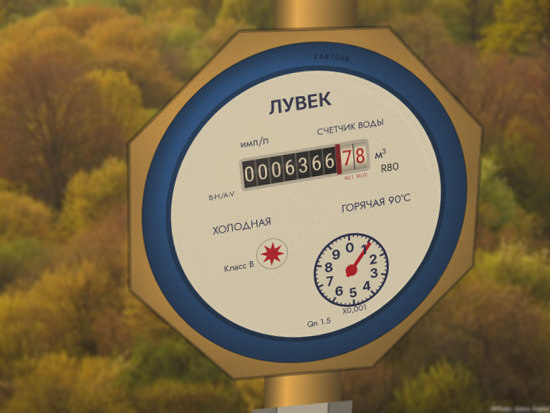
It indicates 6366.781 m³
